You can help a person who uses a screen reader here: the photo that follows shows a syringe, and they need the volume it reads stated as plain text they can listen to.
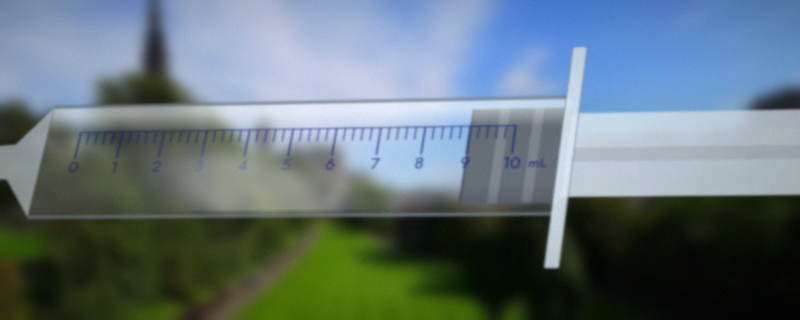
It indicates 9 mL
